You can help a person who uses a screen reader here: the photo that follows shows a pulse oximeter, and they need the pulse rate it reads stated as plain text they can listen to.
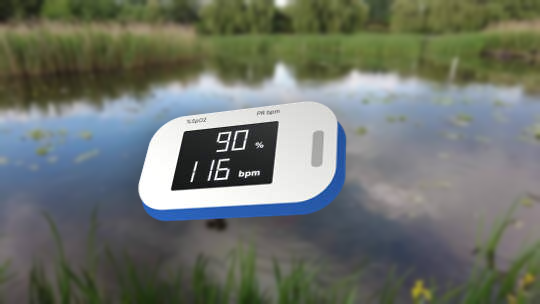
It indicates 116 bpm
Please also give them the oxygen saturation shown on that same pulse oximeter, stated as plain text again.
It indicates 90 %
